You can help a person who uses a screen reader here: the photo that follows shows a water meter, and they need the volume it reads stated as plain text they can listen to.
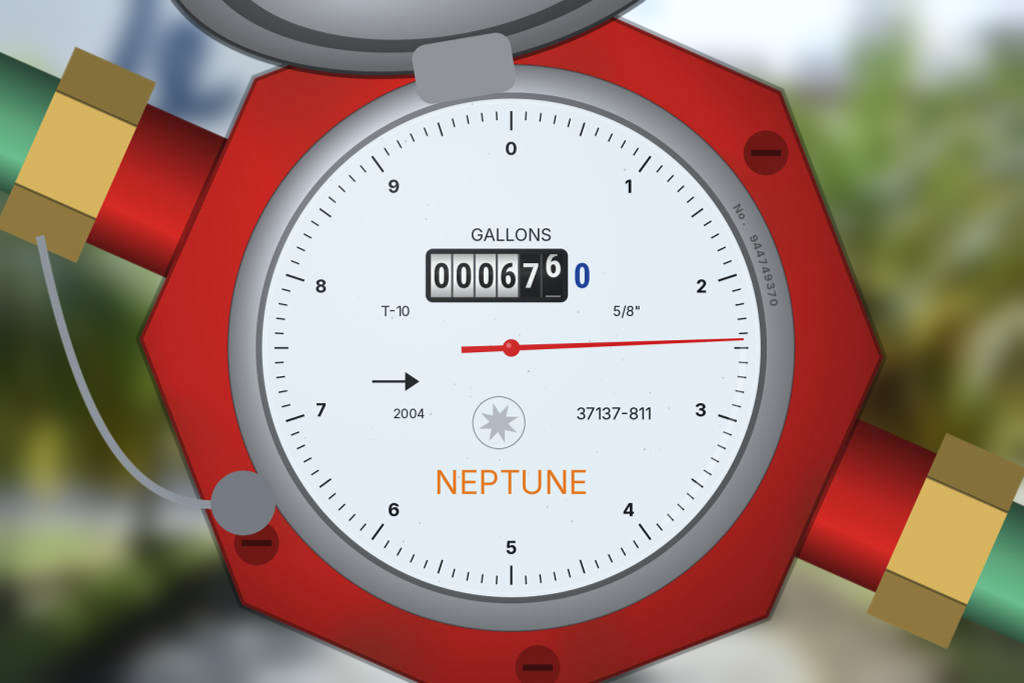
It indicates 6762.4 gal
